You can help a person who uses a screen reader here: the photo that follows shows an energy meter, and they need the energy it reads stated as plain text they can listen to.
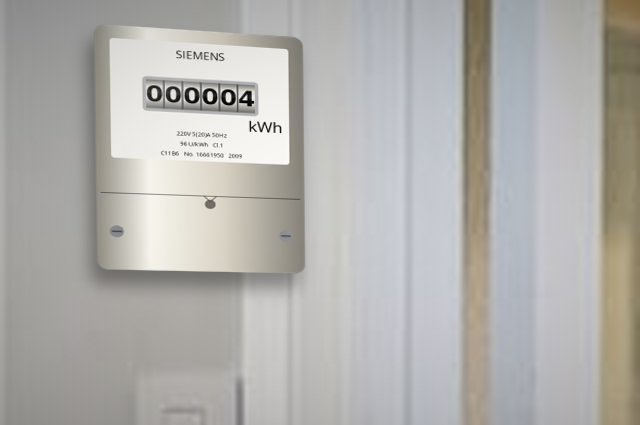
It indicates 4 kWh
